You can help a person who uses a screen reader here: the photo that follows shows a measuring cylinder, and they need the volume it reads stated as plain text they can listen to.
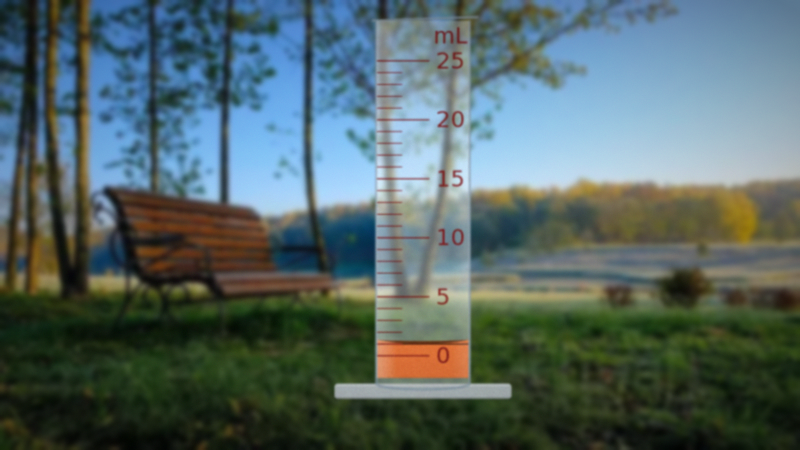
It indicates 1 mL
